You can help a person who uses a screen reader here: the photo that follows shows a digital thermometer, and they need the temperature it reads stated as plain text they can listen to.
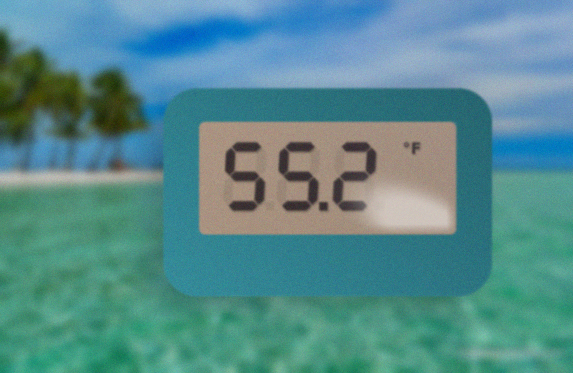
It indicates 55.2 °F
